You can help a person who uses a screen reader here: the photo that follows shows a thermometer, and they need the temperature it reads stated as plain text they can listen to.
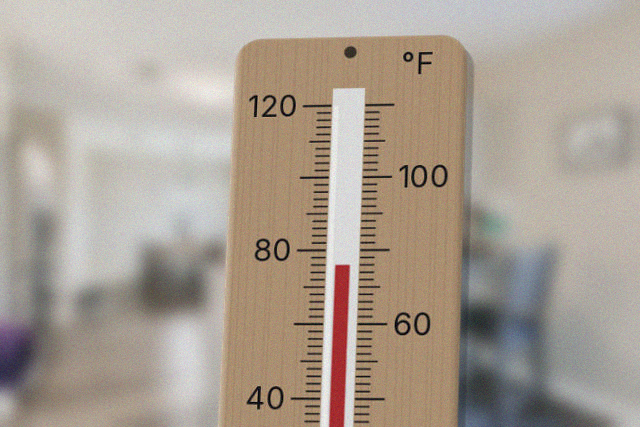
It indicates 76 °F
